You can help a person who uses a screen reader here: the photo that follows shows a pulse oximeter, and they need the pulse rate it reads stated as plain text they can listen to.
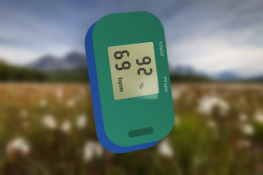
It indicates 69 bpm
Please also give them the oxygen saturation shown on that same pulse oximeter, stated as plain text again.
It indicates 92 %
